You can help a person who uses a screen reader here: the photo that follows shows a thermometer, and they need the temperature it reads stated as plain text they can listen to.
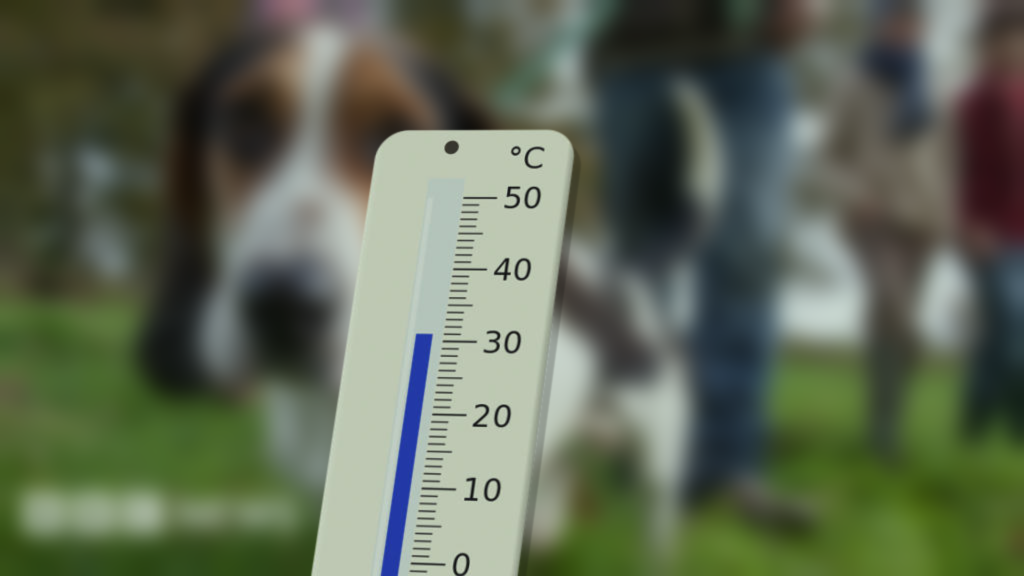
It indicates 31 °C
